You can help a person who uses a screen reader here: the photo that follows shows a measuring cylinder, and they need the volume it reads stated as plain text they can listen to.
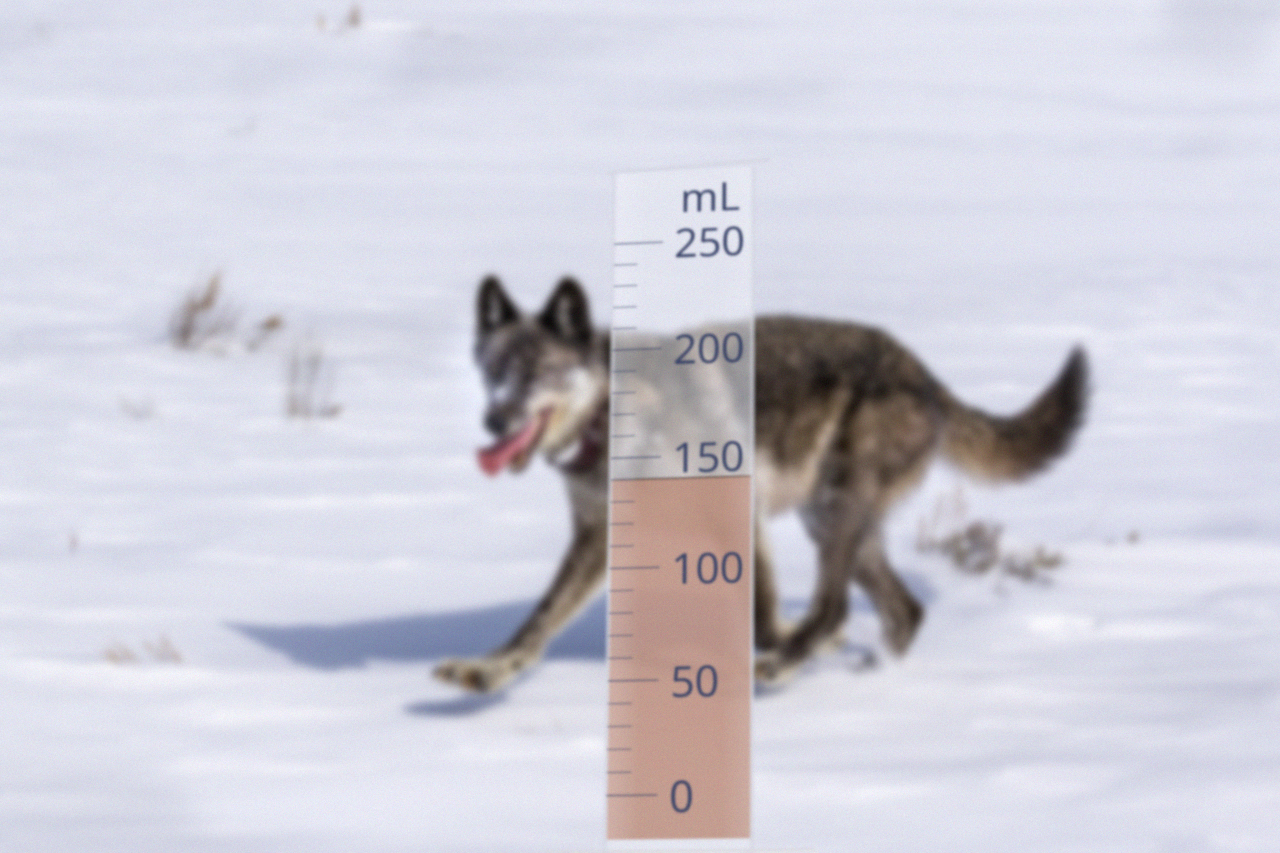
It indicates 140 mL
